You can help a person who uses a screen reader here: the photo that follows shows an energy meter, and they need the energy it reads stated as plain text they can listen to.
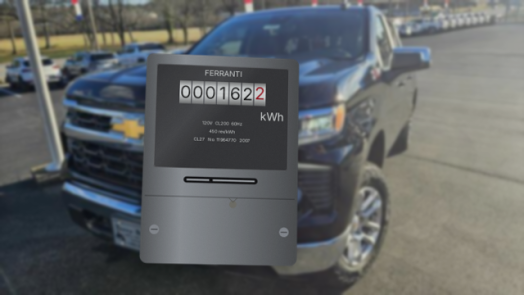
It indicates 162.2 kWh
